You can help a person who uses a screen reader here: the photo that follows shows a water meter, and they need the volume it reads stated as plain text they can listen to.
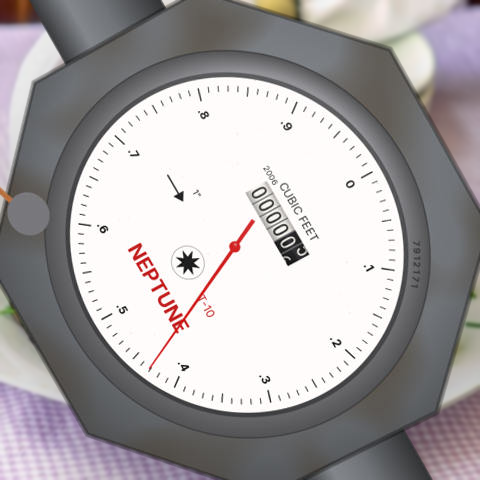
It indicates 5.43 ft³
